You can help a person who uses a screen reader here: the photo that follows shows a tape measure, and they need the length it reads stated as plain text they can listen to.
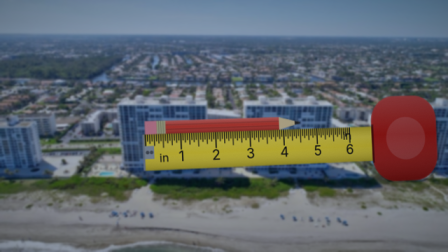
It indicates 4.5 in
